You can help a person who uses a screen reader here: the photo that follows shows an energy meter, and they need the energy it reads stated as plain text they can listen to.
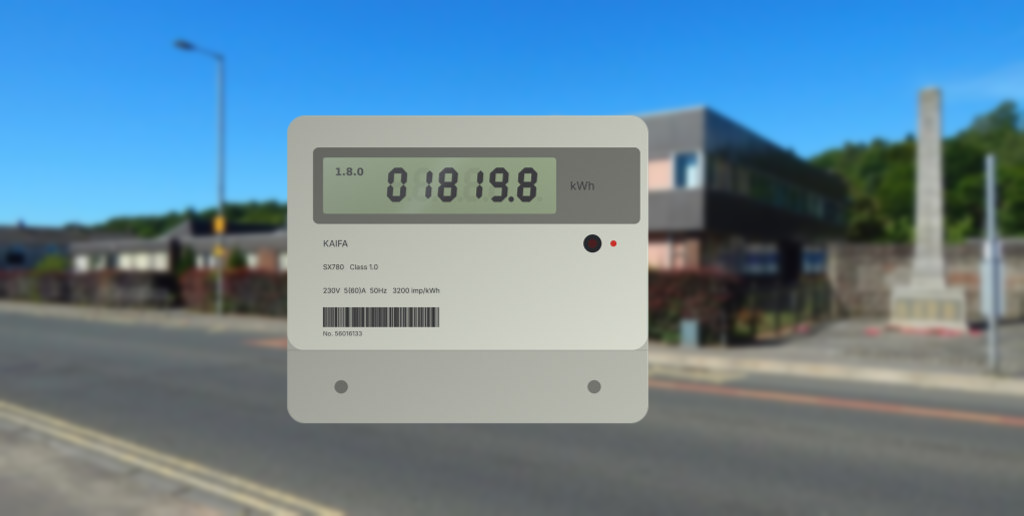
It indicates 1819.8 kWh
